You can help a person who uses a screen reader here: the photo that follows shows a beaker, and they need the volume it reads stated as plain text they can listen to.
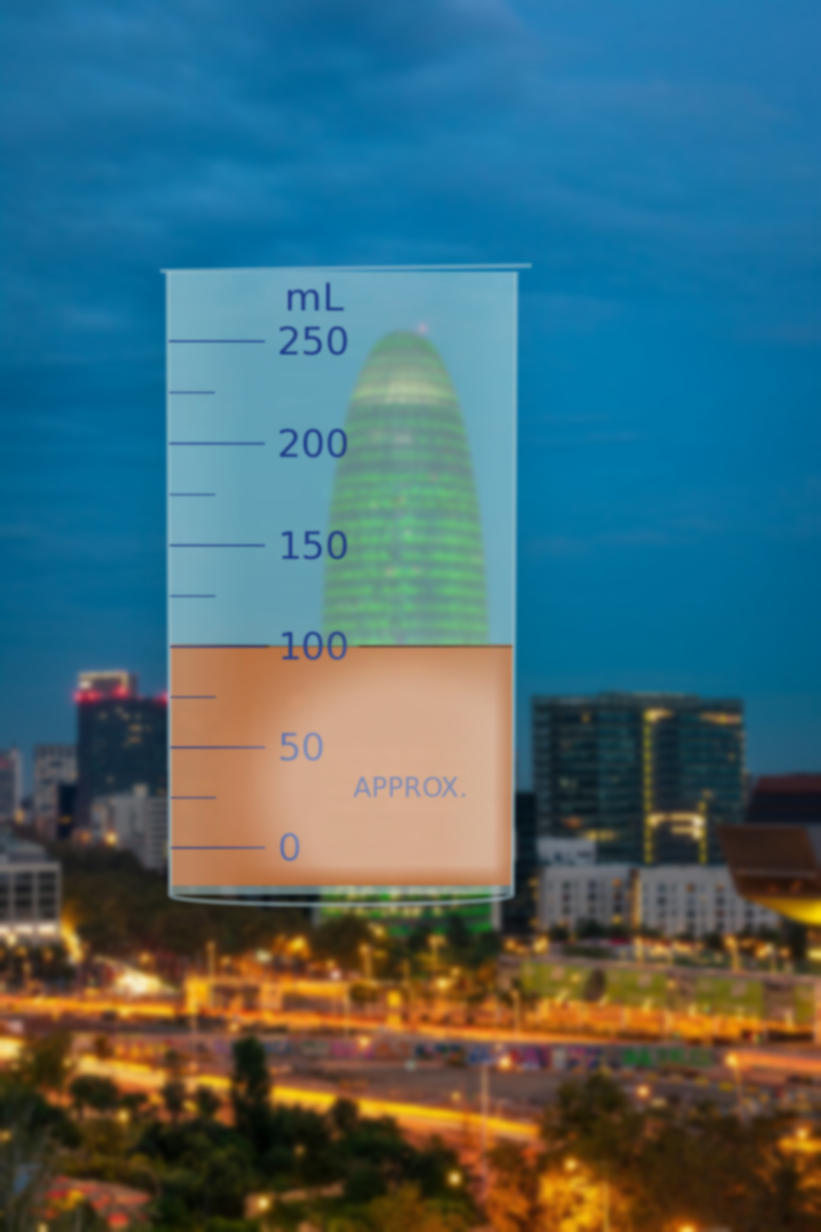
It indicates 100 mL
